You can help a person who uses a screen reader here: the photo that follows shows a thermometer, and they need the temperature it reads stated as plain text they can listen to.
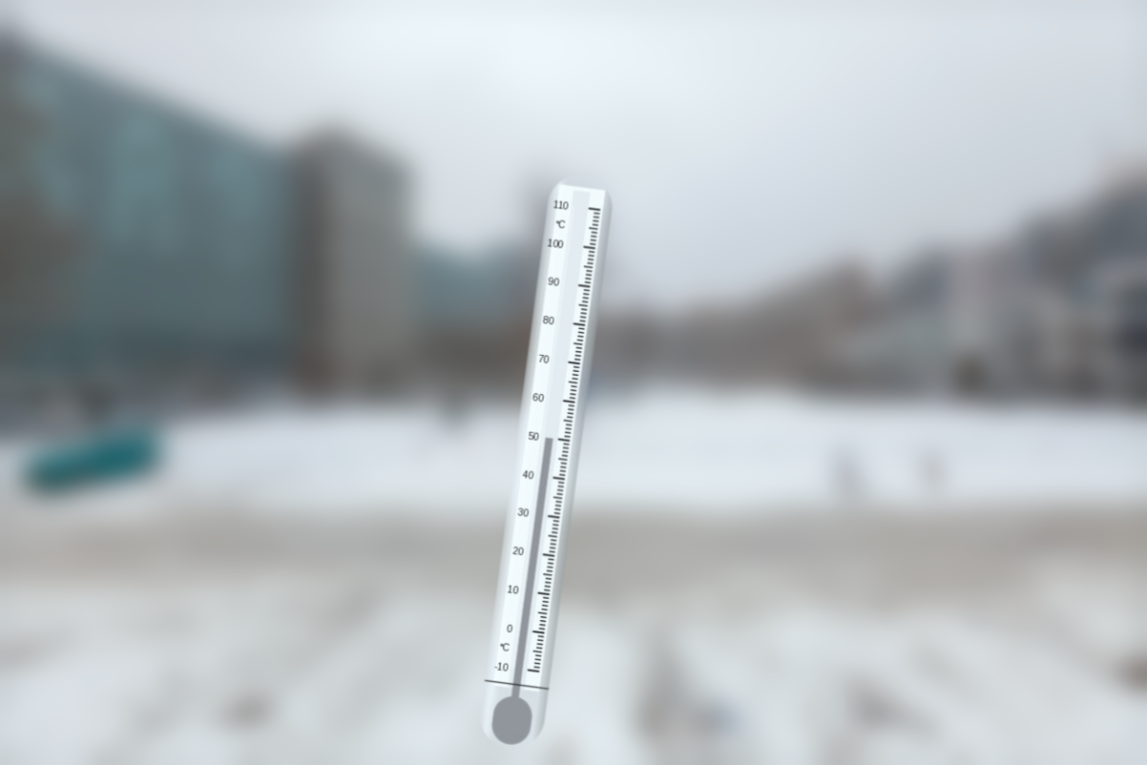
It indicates 50 °C
